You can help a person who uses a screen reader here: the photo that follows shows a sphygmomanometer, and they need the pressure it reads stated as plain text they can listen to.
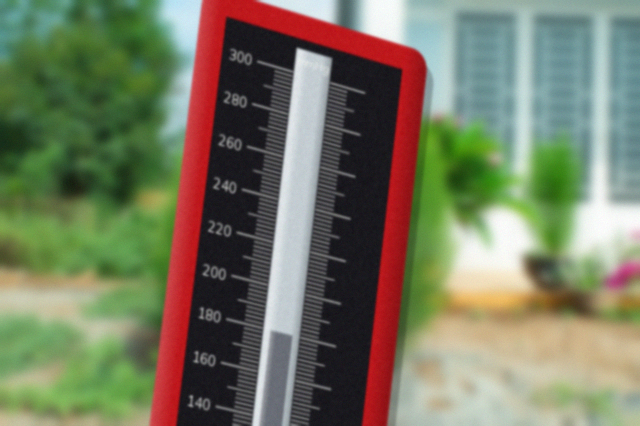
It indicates 180 mmHg
